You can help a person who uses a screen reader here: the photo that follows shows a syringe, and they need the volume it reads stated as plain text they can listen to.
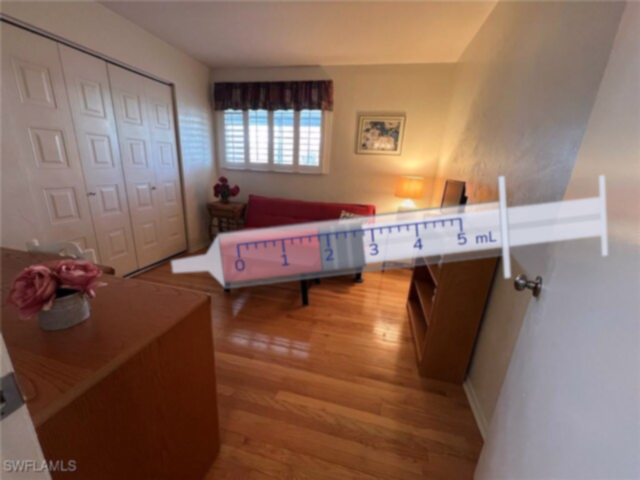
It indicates 1.8 mL
